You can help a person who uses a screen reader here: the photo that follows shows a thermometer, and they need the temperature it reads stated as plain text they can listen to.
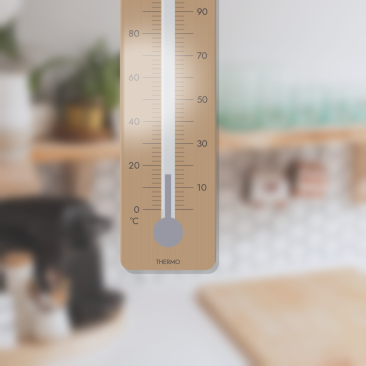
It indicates 16 °C
